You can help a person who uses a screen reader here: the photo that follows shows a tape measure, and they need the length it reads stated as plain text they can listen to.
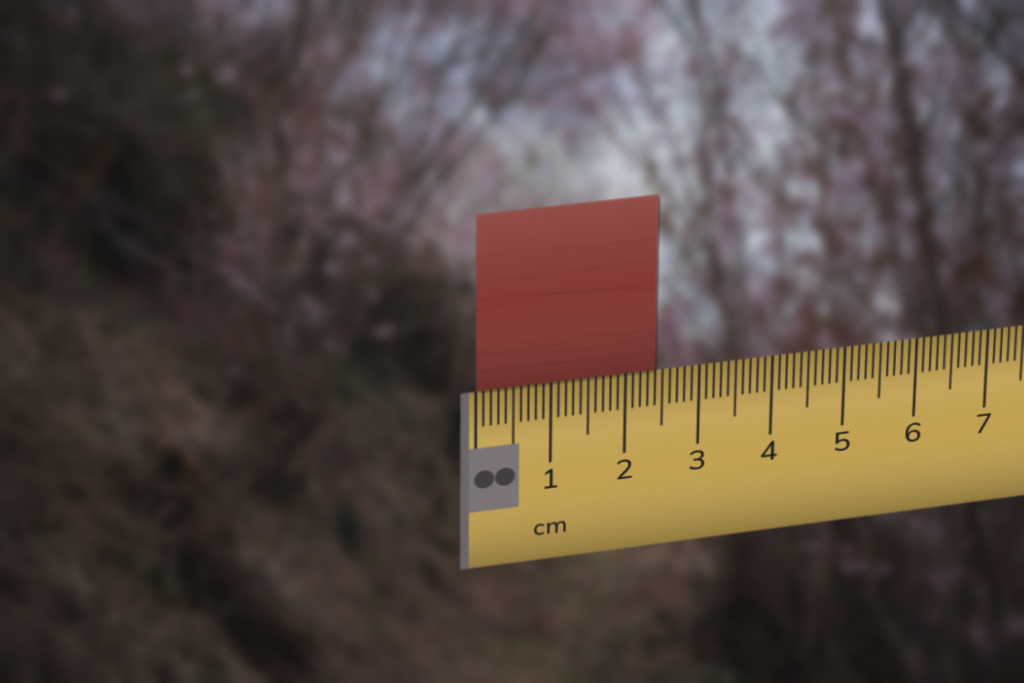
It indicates 2.4 cm
